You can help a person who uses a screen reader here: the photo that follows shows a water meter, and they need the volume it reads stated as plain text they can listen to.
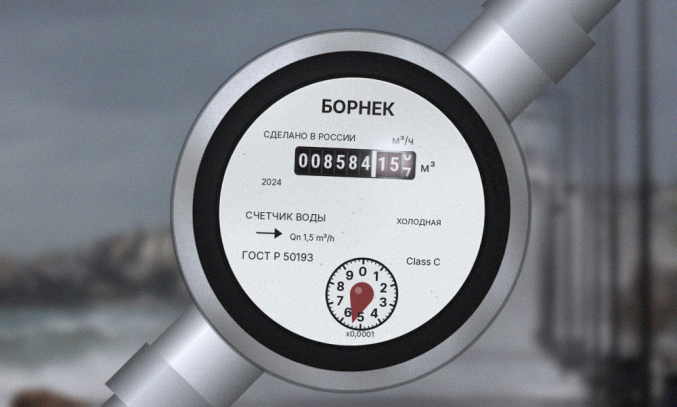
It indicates 8584.1565 m³
